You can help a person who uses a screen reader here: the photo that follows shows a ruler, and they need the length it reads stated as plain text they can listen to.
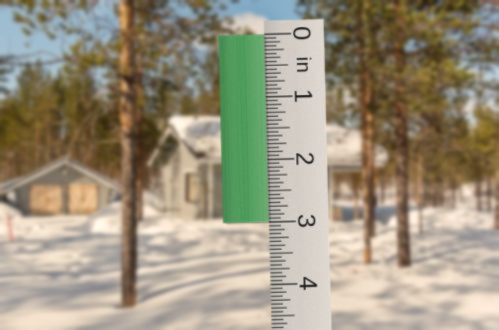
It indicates 3 in
